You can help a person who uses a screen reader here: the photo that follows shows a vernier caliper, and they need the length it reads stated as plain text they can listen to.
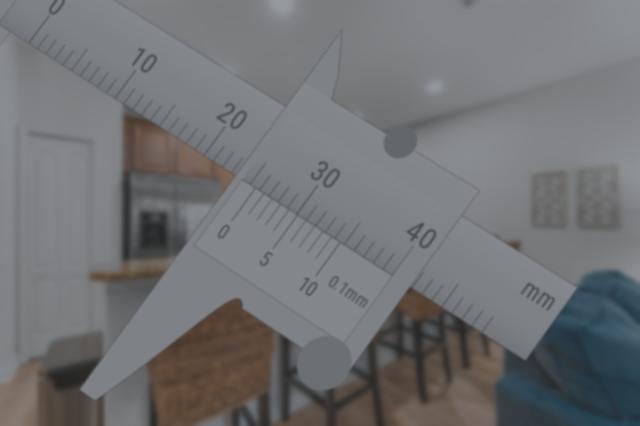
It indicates 25.6 mm
